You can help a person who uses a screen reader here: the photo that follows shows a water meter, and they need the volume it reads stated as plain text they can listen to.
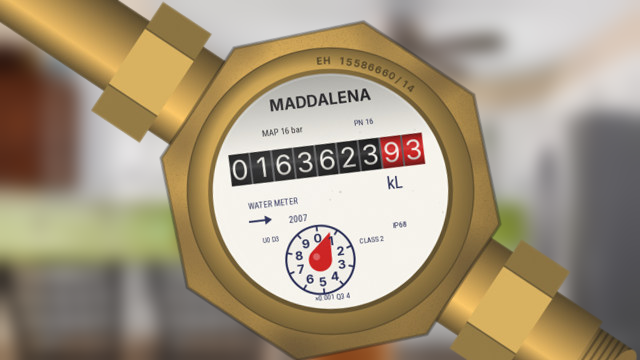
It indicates 163623.930 kL
